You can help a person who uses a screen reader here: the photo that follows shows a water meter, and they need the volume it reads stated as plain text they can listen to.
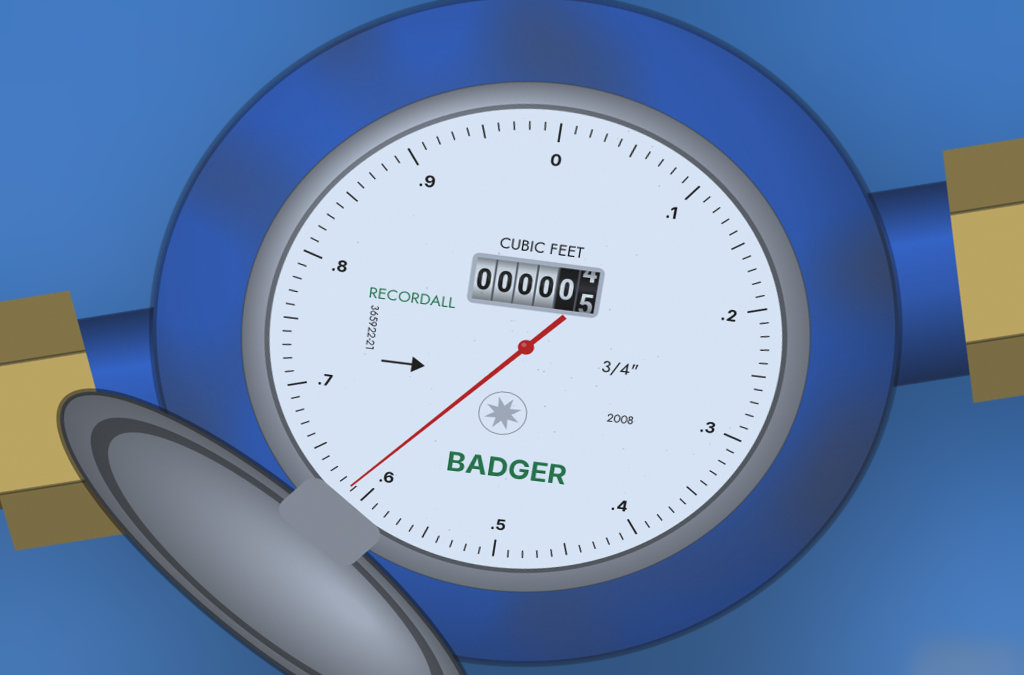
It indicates 4.61 ft³
